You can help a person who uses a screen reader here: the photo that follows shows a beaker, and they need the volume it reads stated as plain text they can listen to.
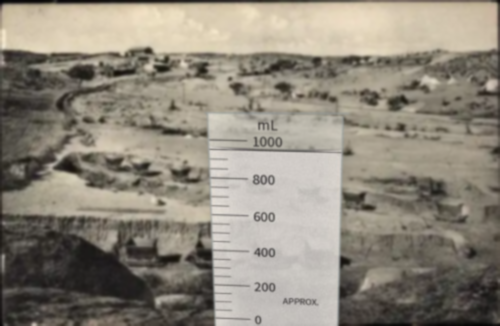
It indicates 950 mL
